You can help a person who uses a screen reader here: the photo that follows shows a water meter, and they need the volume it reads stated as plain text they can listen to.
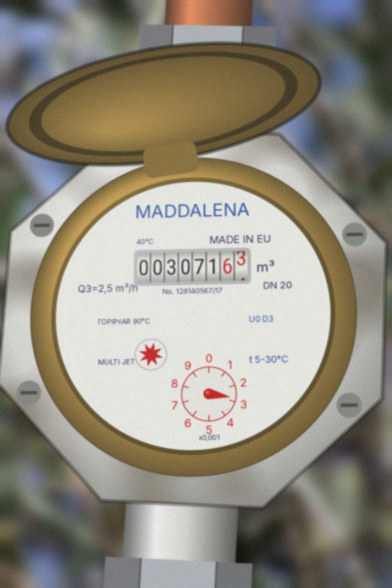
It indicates 3071.632 m³
